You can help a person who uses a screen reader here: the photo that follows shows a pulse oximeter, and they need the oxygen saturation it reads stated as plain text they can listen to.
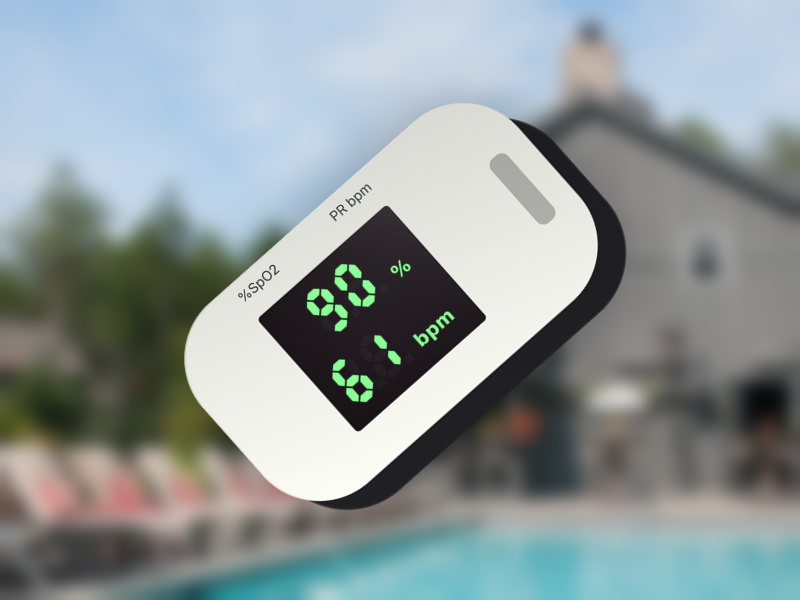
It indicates 90 %
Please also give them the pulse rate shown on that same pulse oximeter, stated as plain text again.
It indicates 61 bpm
